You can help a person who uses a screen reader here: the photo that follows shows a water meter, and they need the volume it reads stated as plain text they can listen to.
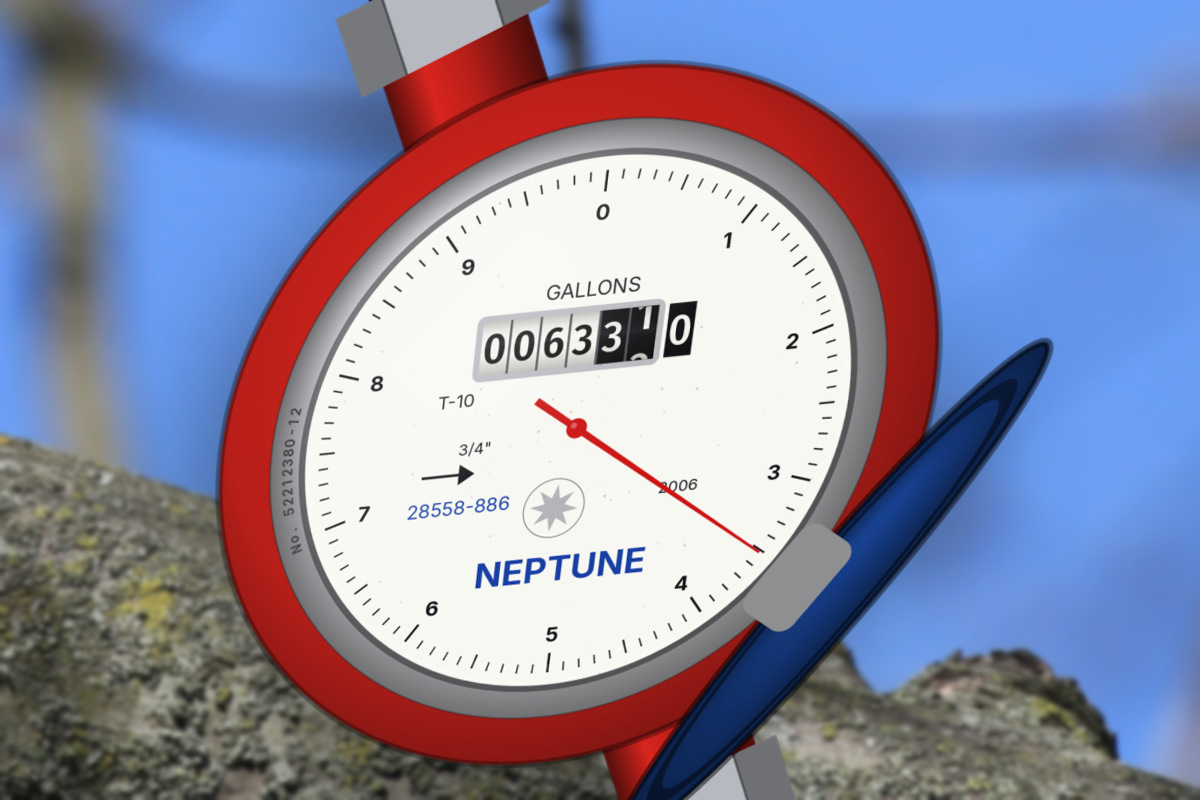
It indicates 63313.5 gal
